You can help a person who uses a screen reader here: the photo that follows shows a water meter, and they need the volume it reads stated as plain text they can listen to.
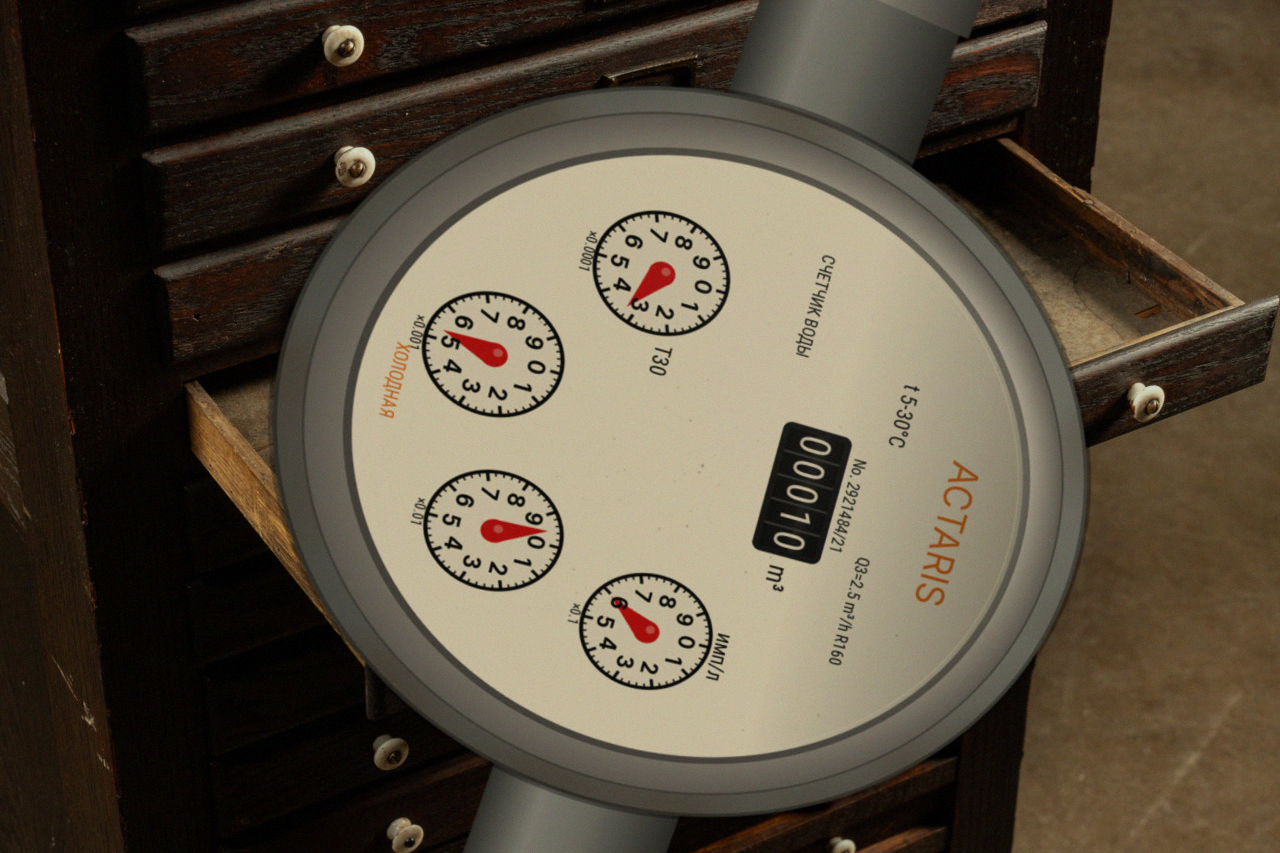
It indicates 10.5953 m³
